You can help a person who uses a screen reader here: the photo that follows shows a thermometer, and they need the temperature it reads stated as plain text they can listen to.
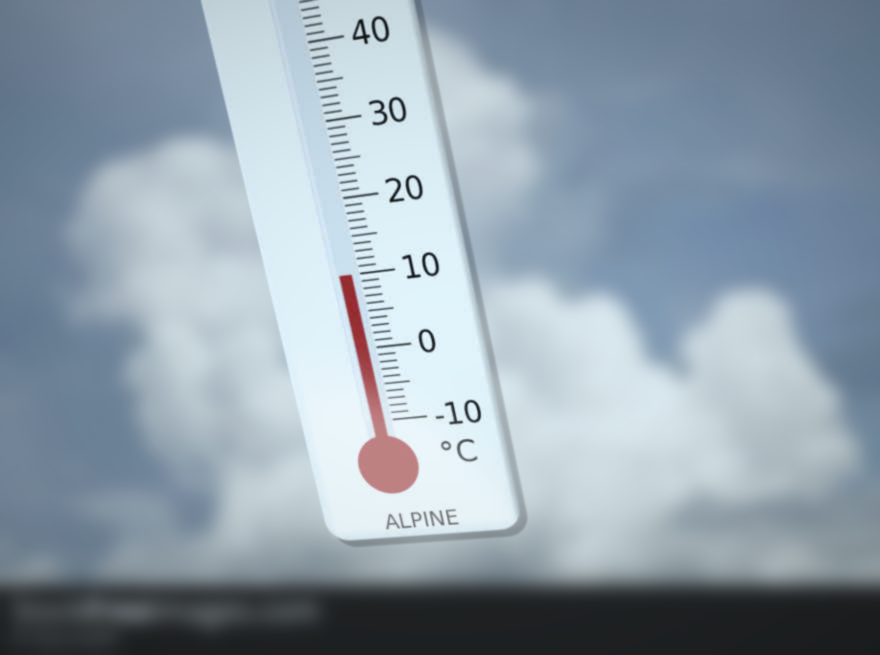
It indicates 10 °C
